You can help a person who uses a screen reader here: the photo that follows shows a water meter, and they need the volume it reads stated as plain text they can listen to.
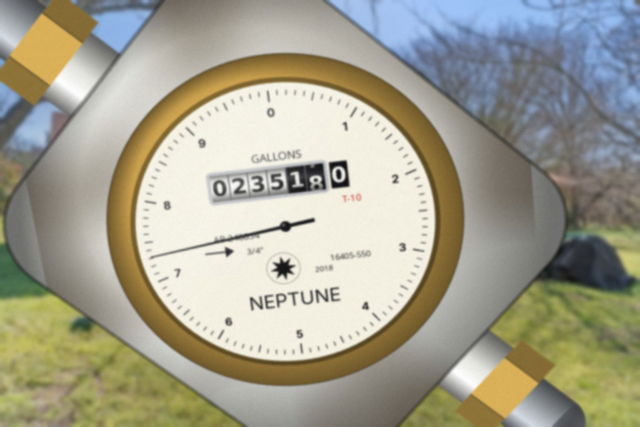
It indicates 235177.3 gal
